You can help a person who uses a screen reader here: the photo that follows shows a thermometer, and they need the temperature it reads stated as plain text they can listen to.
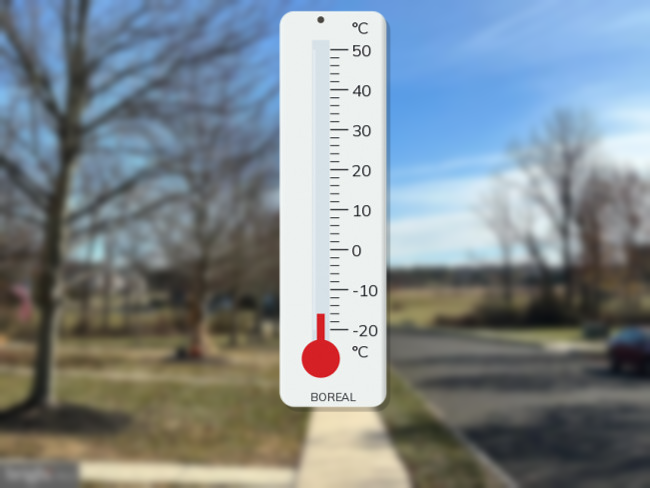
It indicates -16 °C
